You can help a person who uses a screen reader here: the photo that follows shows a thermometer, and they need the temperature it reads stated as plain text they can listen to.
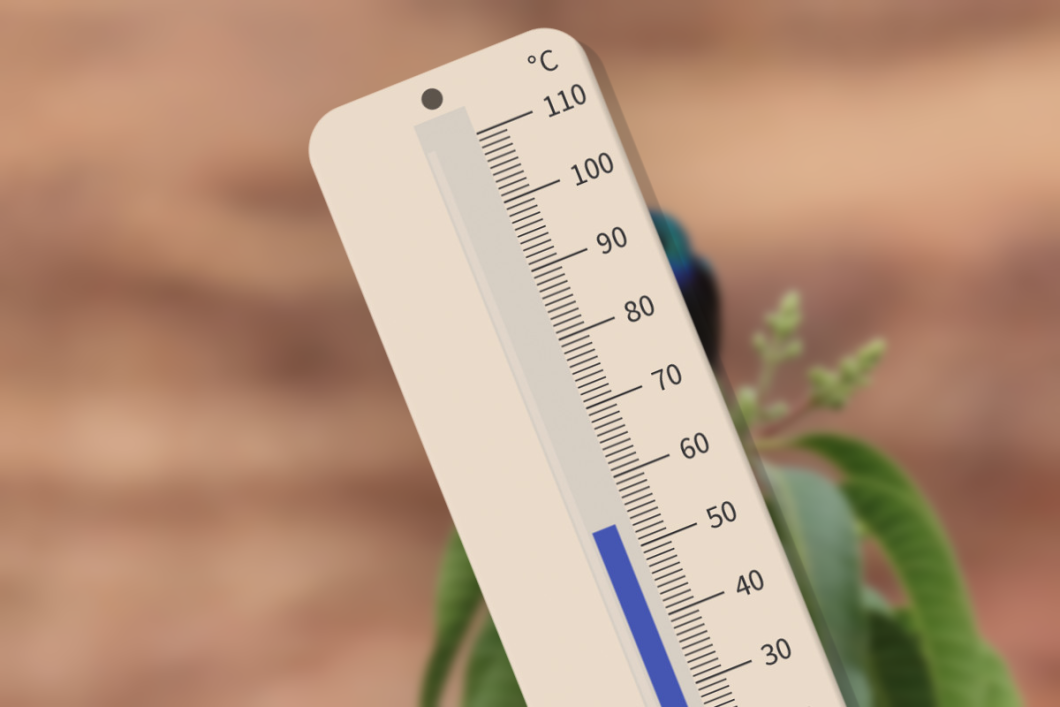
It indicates 54 °C
